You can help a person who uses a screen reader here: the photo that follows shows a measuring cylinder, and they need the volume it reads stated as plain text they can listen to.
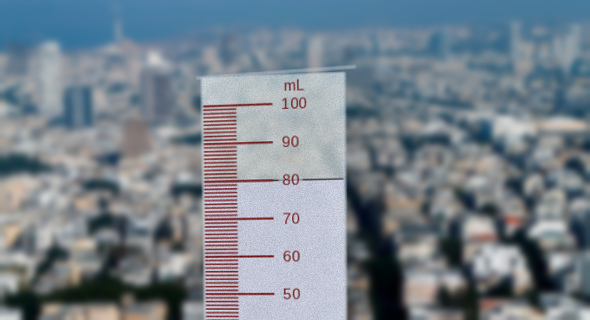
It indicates 80 mL
